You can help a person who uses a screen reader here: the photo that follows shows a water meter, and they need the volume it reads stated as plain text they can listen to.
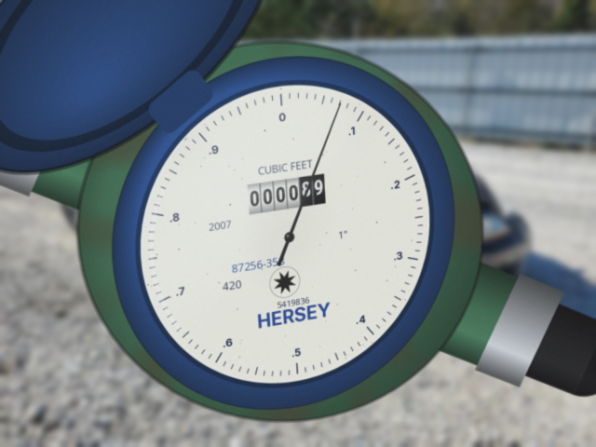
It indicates 89.07 ft³
